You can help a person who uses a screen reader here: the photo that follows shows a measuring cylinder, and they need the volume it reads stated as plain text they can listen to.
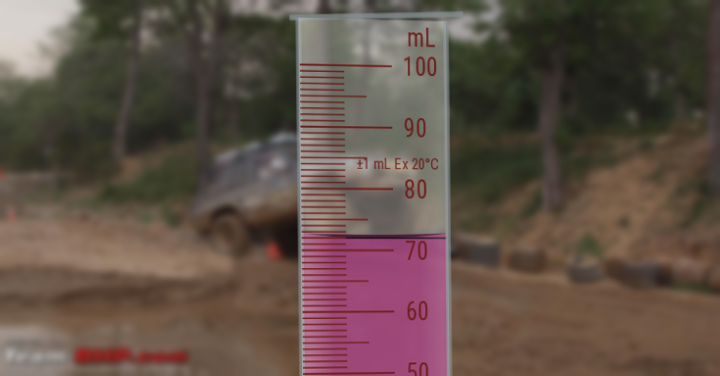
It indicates 72 mL
